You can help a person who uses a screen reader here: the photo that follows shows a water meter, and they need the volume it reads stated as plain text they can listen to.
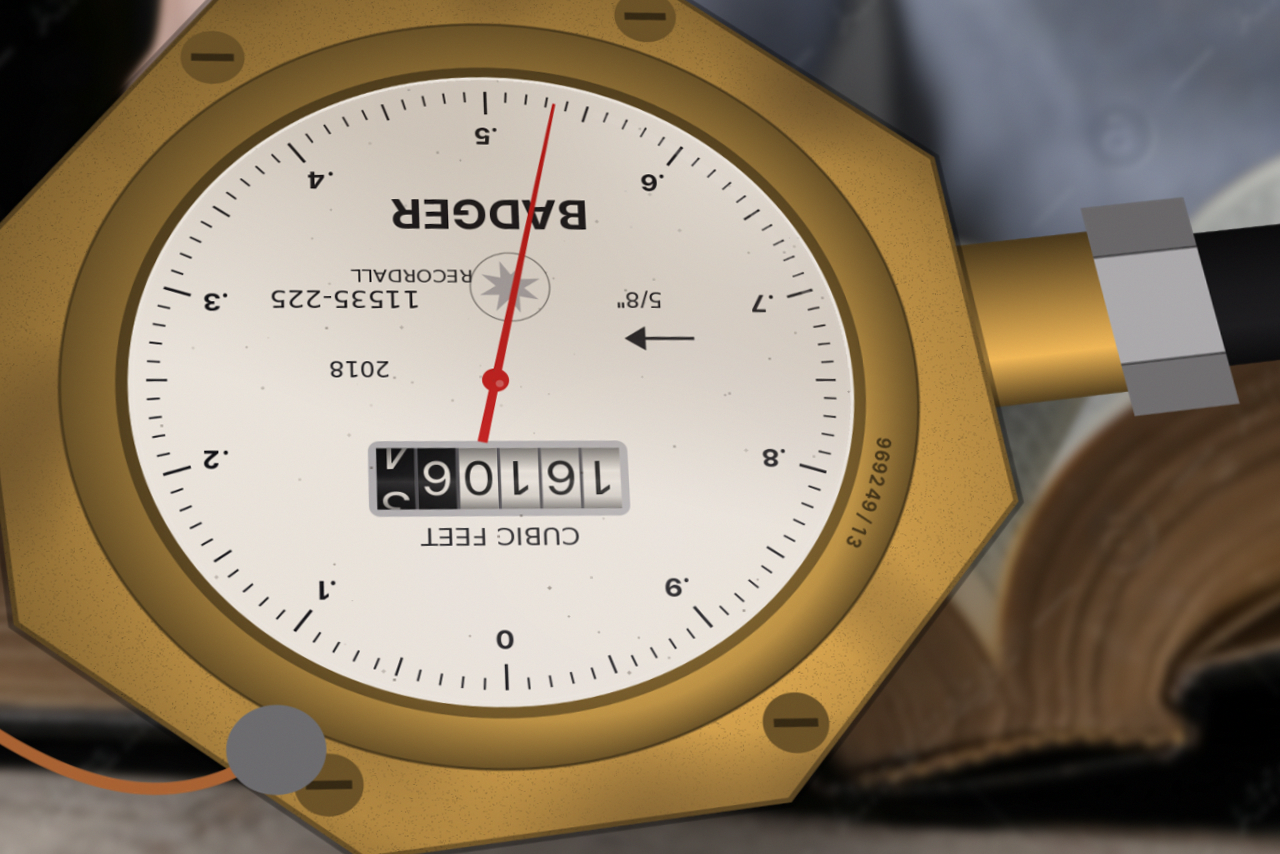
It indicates 161063.53 ft³
